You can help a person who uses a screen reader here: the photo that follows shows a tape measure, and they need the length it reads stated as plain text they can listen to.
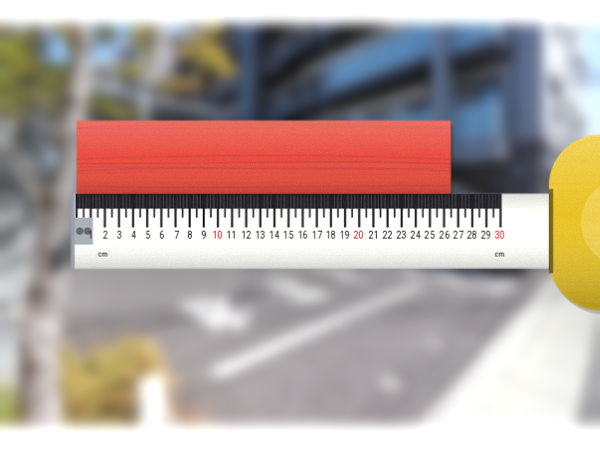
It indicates 26.5 cm
